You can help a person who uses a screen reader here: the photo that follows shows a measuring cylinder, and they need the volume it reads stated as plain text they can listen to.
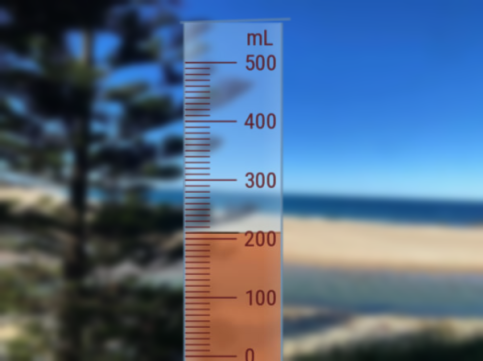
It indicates 210 mL
